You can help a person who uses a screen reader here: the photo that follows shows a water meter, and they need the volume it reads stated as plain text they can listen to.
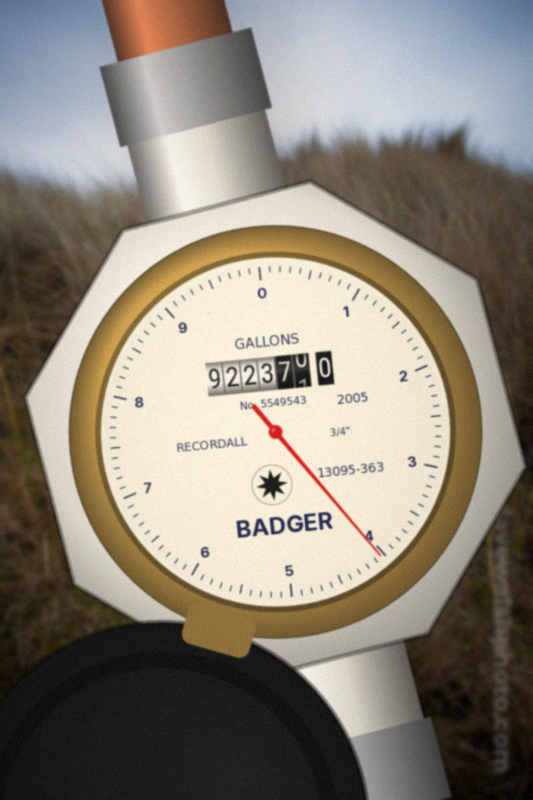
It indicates 9223704.0 gal
